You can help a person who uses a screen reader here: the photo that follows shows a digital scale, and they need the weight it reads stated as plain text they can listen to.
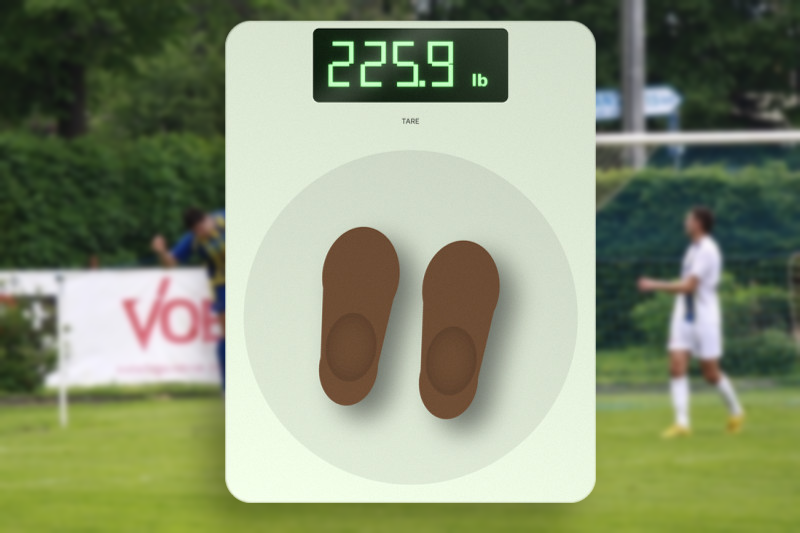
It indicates 225.9 lb
